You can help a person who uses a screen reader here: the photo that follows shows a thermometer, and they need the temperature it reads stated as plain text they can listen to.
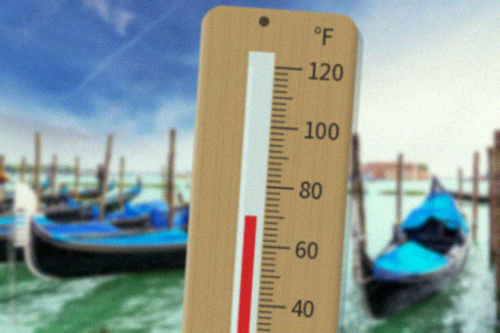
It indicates 70 °F
